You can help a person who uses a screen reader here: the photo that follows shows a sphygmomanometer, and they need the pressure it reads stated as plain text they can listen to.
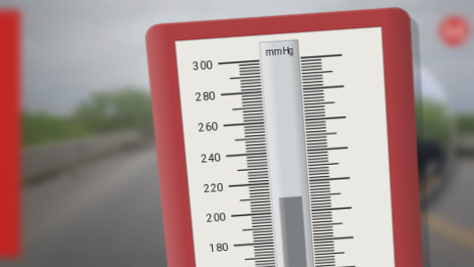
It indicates 210 mmHg
